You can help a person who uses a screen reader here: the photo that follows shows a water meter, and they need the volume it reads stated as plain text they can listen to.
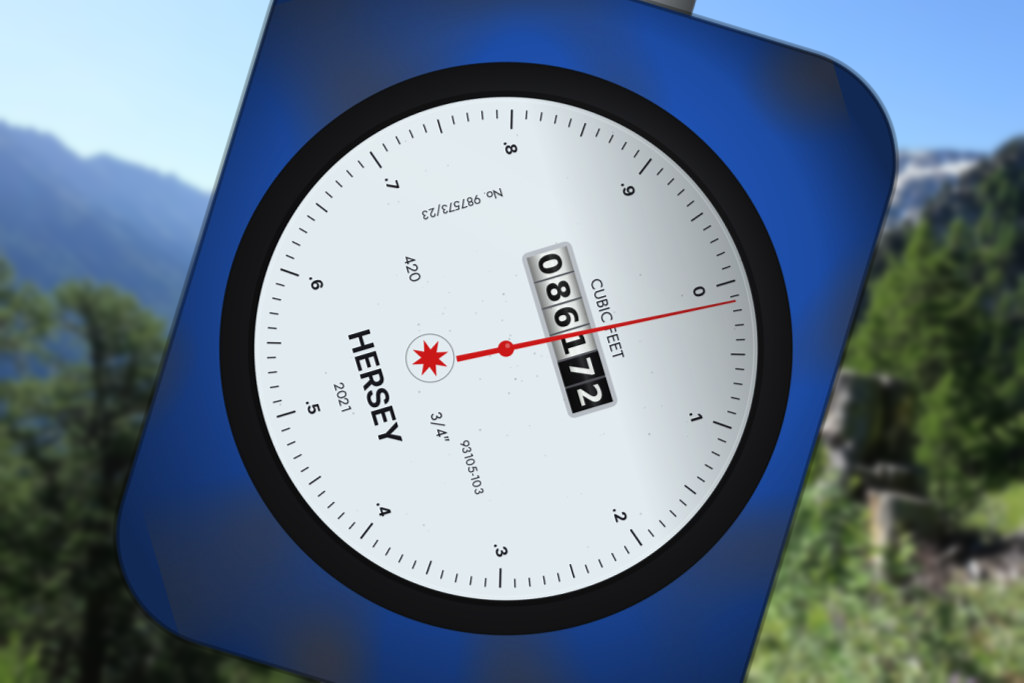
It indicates 86172.01 ft³
